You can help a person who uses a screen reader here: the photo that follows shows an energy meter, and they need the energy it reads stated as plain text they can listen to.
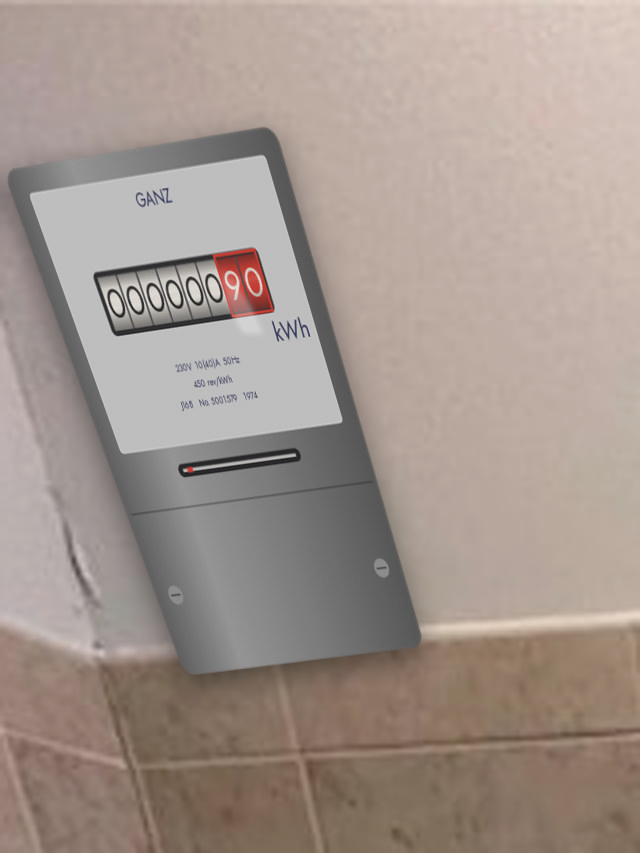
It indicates 0.90 kWh
